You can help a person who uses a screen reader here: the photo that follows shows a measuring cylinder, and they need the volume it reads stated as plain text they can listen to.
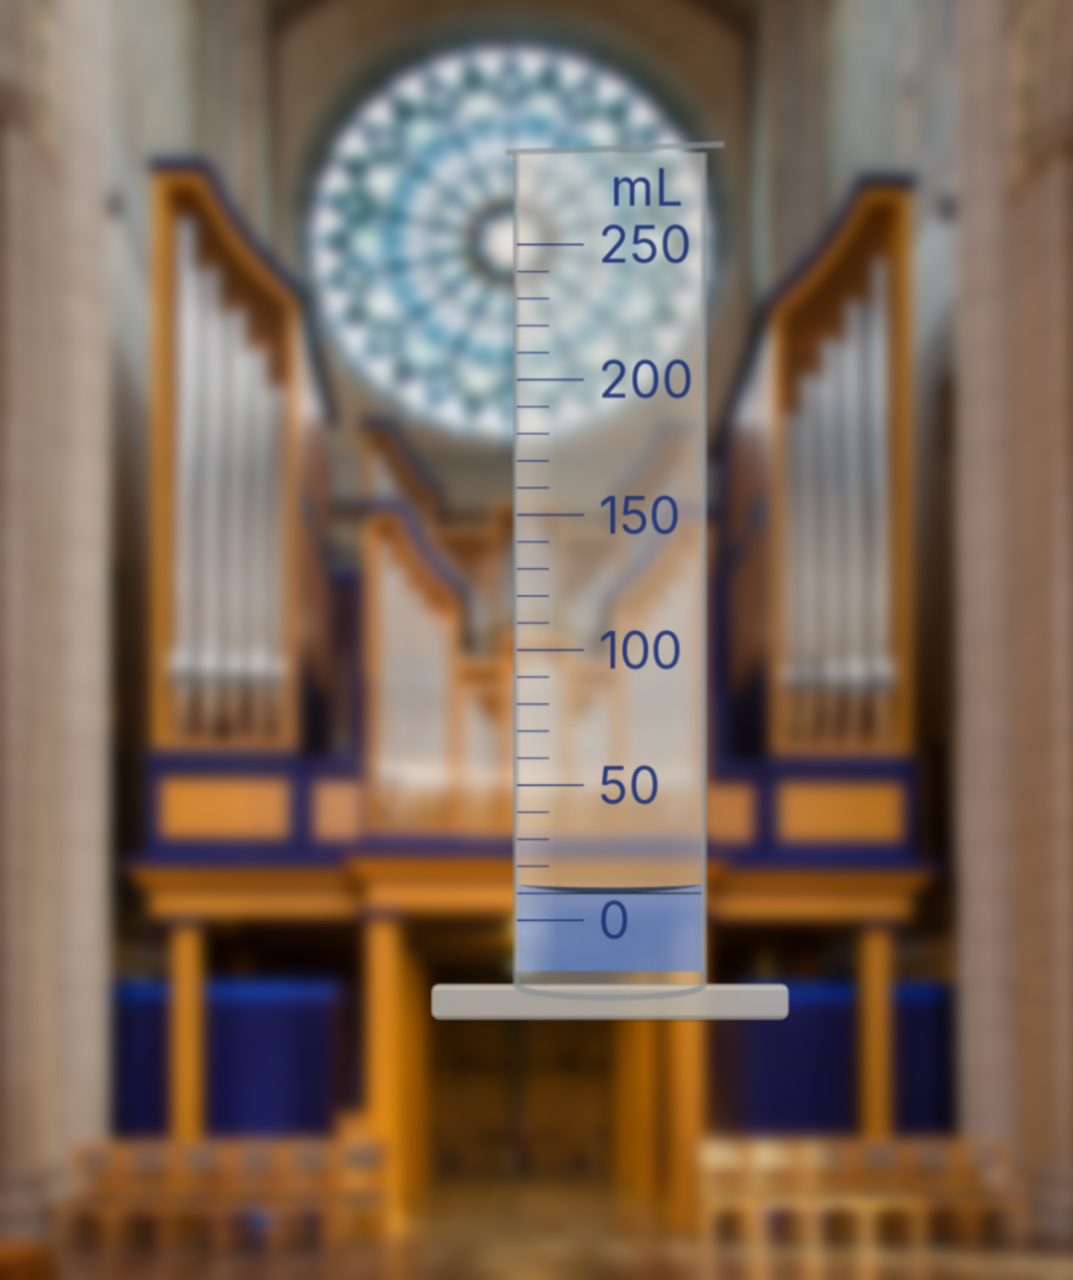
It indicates 10 mL
